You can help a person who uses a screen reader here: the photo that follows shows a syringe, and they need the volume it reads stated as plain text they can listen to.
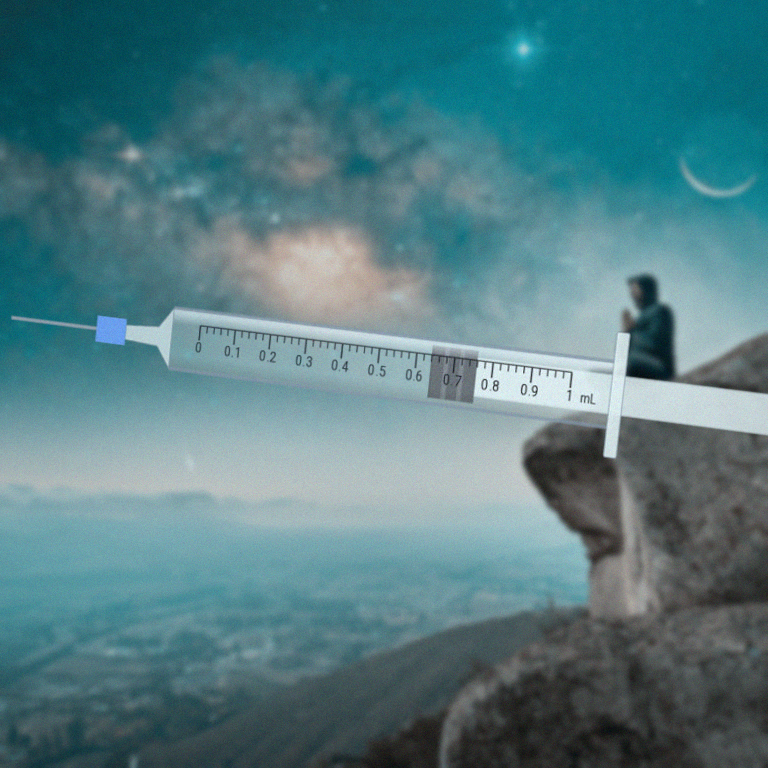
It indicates 0.64 mL
